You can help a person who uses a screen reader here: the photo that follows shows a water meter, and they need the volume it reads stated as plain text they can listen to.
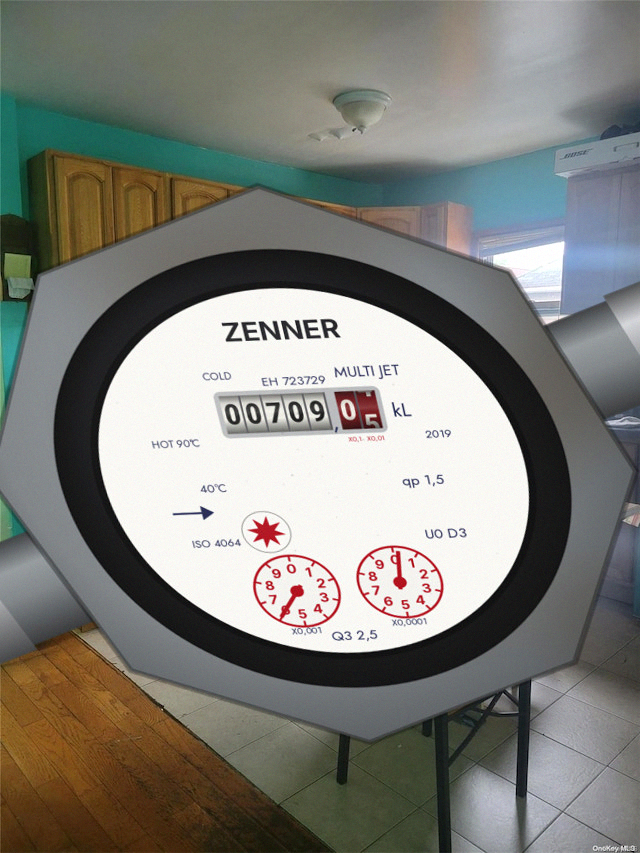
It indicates 709.0460 kL
